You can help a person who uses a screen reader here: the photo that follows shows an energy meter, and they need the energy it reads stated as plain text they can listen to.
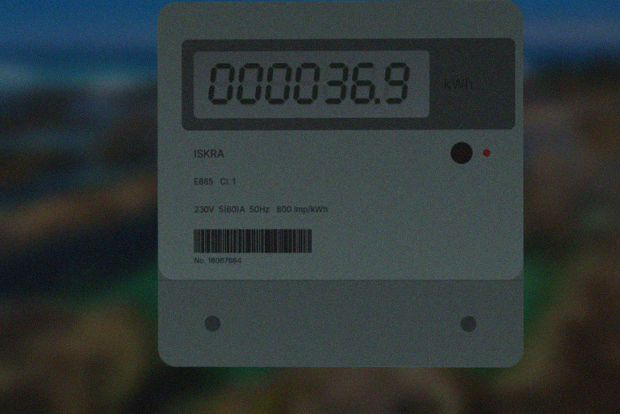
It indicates 36.9 kWh
